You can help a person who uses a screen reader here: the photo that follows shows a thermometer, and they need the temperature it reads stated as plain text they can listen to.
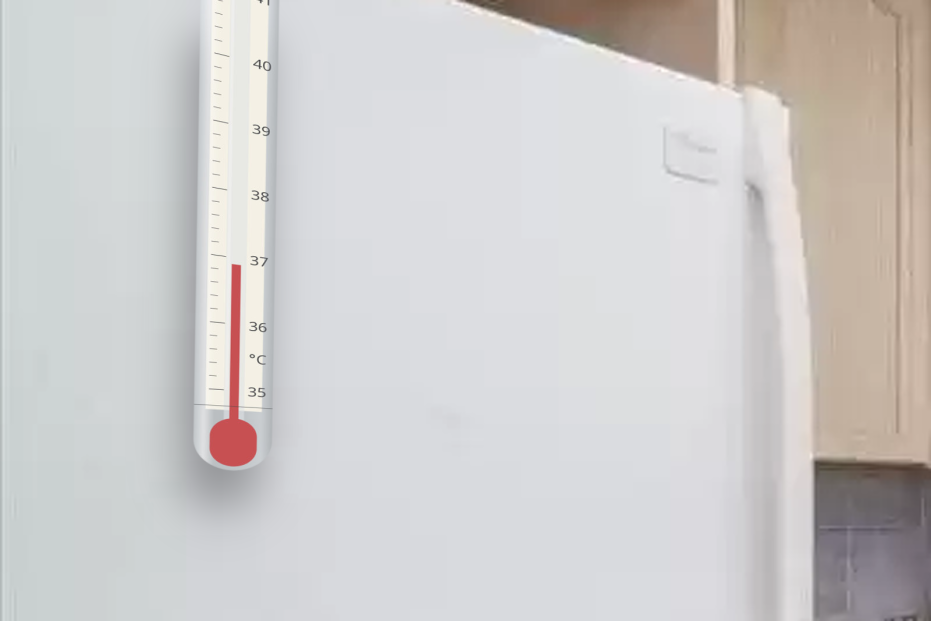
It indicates 36.9 °C
